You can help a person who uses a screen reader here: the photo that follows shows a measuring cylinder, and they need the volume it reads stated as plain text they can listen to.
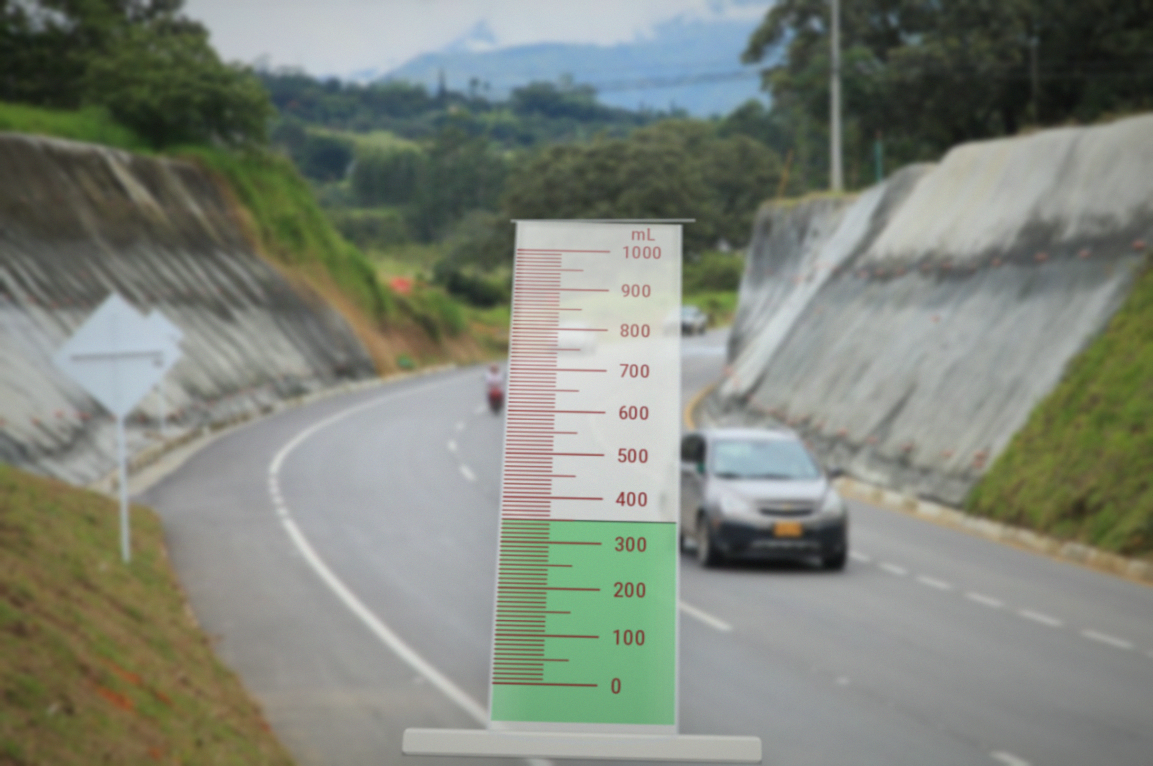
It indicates 350 mL
